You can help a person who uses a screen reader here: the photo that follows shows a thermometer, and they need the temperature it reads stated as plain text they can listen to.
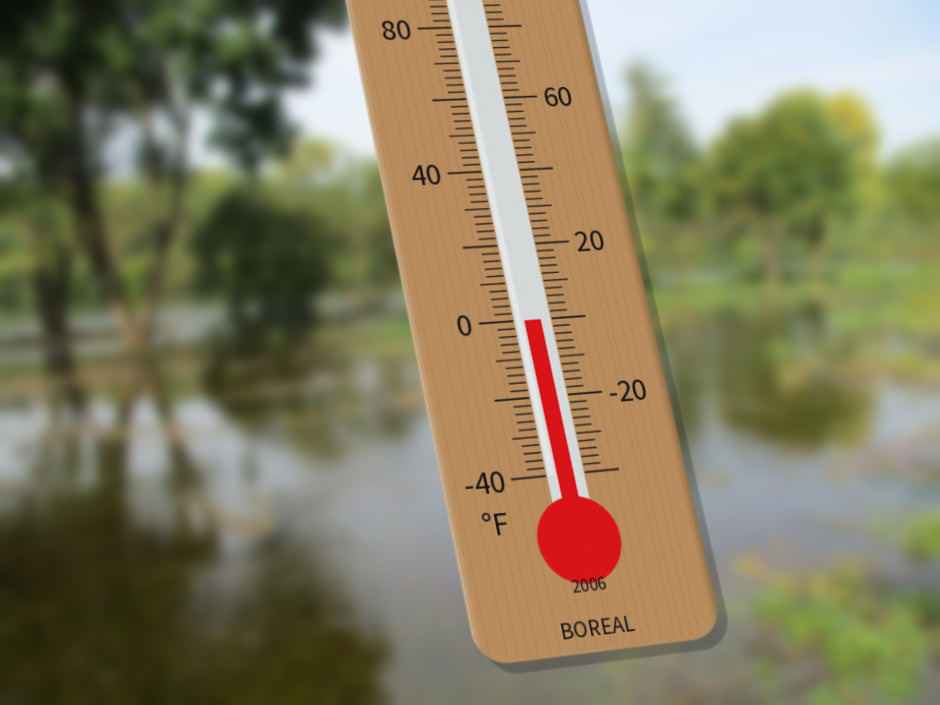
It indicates 0 °F
